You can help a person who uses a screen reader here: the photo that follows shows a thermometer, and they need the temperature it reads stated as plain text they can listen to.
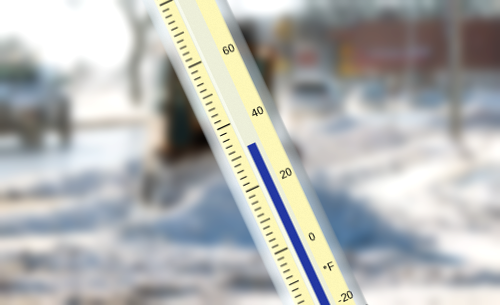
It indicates 32 °F
